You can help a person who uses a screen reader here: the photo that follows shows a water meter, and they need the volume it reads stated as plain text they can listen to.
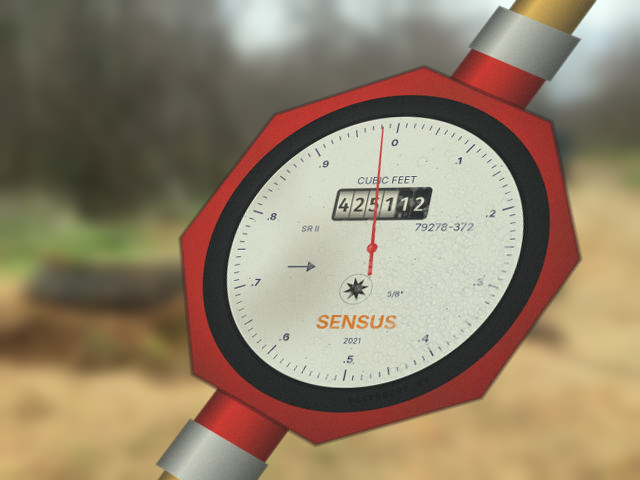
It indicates 425111.98 ft³
